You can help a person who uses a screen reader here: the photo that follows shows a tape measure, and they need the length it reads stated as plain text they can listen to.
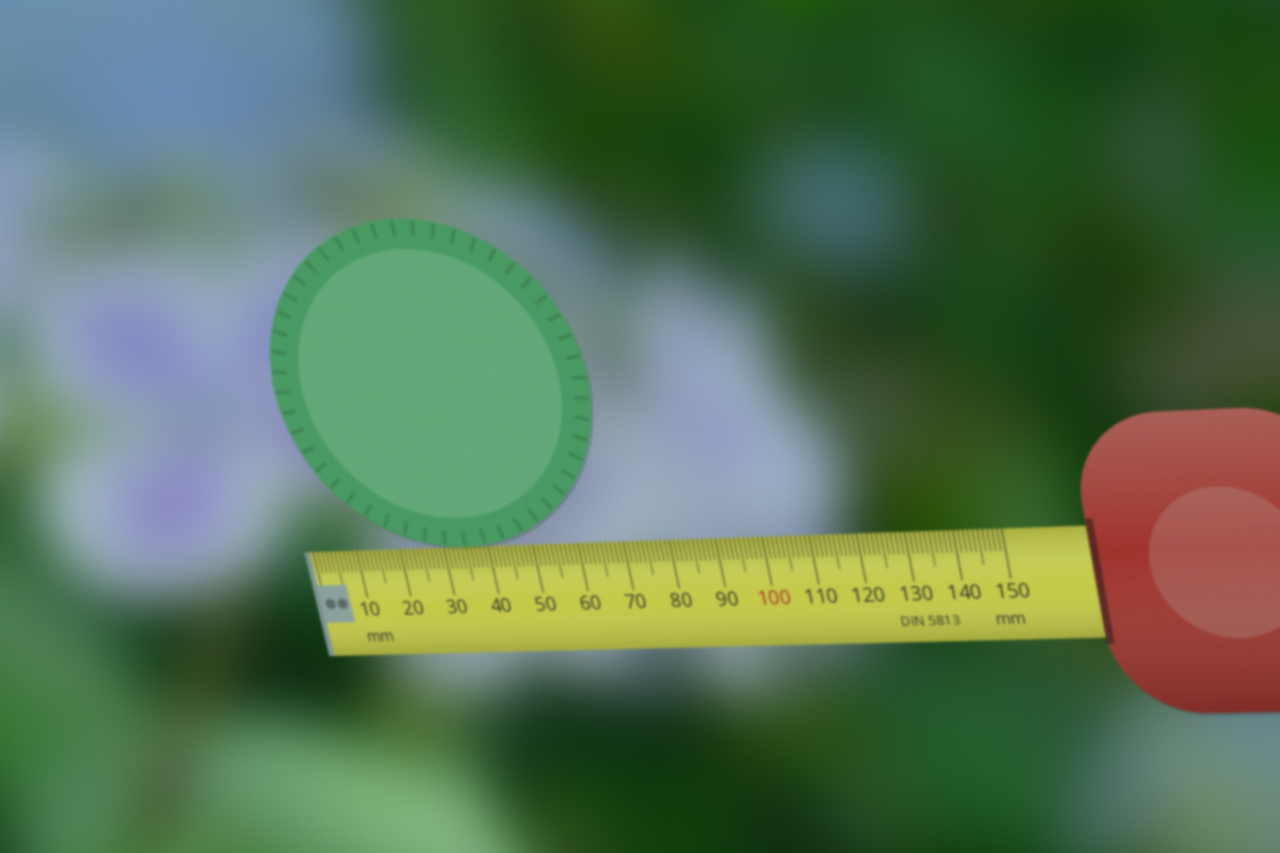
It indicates 70 mm
